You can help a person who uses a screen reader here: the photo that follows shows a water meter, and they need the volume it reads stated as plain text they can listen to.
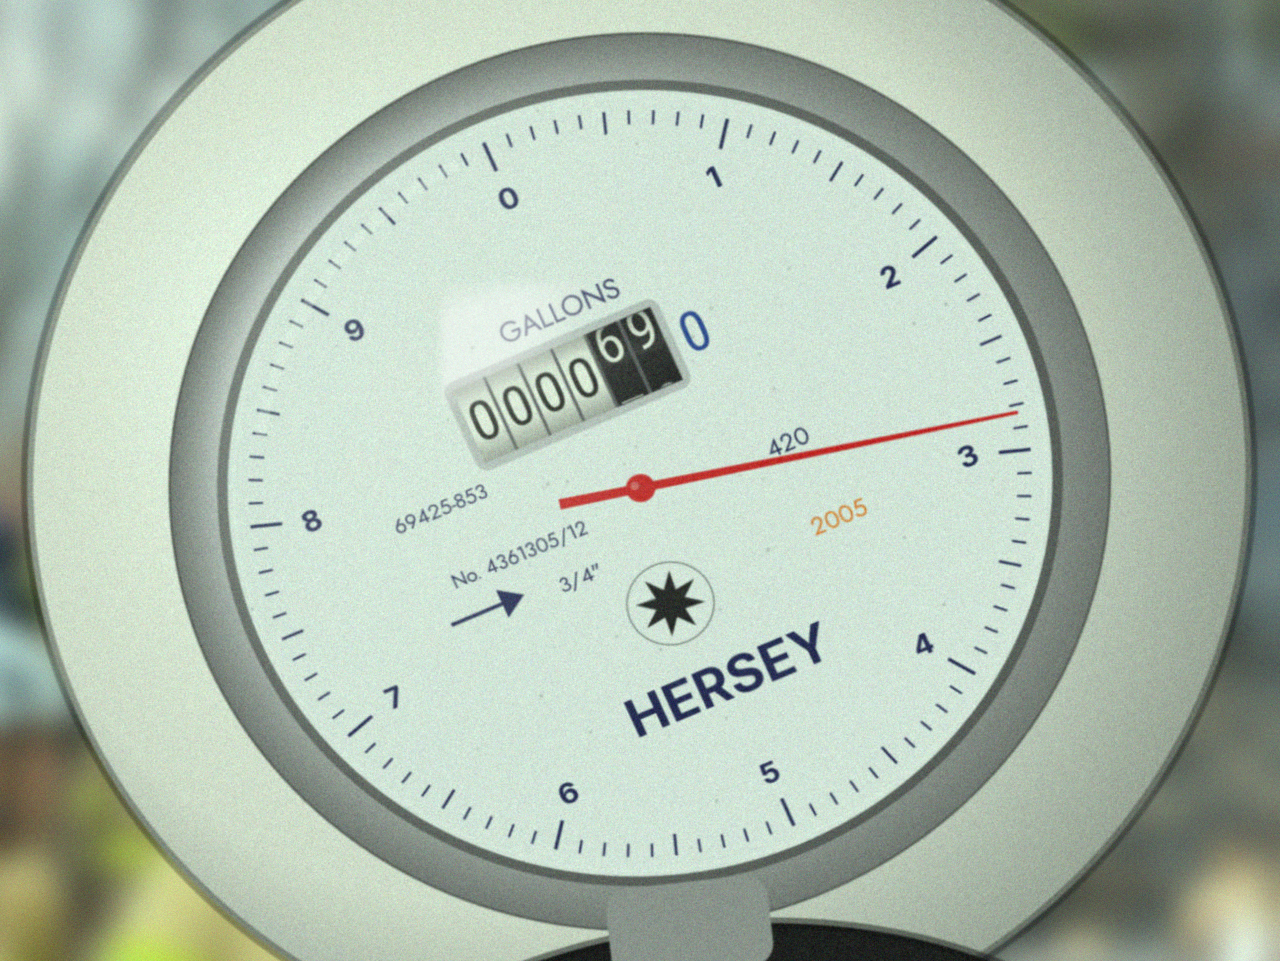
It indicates 692.8 gal
